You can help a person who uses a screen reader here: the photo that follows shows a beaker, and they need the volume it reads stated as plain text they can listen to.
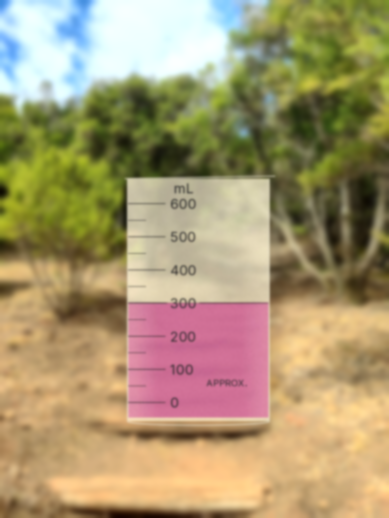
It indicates 300 mL
